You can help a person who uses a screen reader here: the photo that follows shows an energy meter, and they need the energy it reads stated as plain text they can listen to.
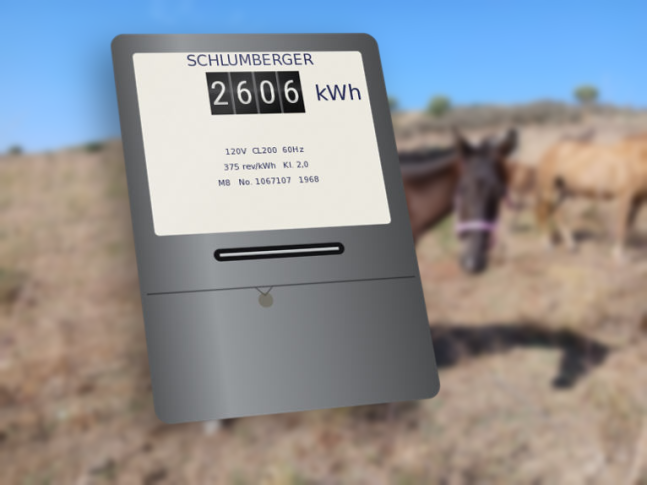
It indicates 2606 kWh
